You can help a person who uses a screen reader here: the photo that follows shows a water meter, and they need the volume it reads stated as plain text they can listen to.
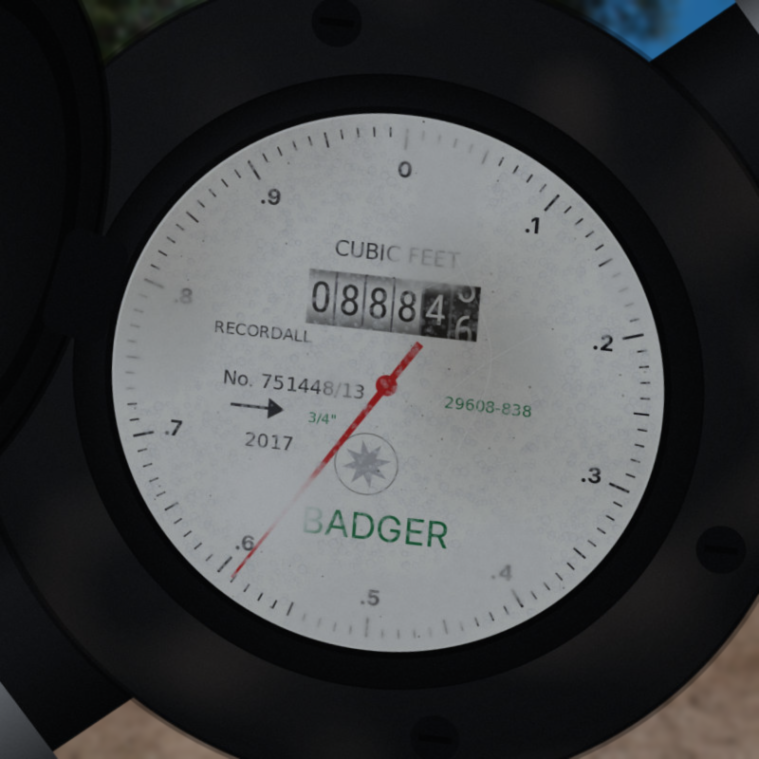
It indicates 88845.59 ft³
